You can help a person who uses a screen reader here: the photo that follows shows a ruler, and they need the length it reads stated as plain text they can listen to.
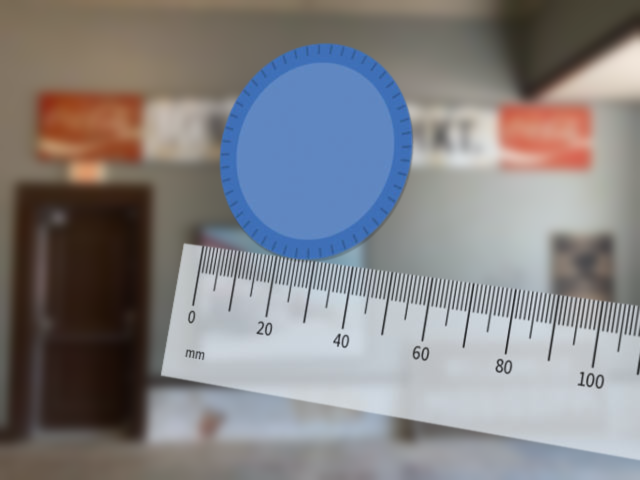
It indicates 50 mm
